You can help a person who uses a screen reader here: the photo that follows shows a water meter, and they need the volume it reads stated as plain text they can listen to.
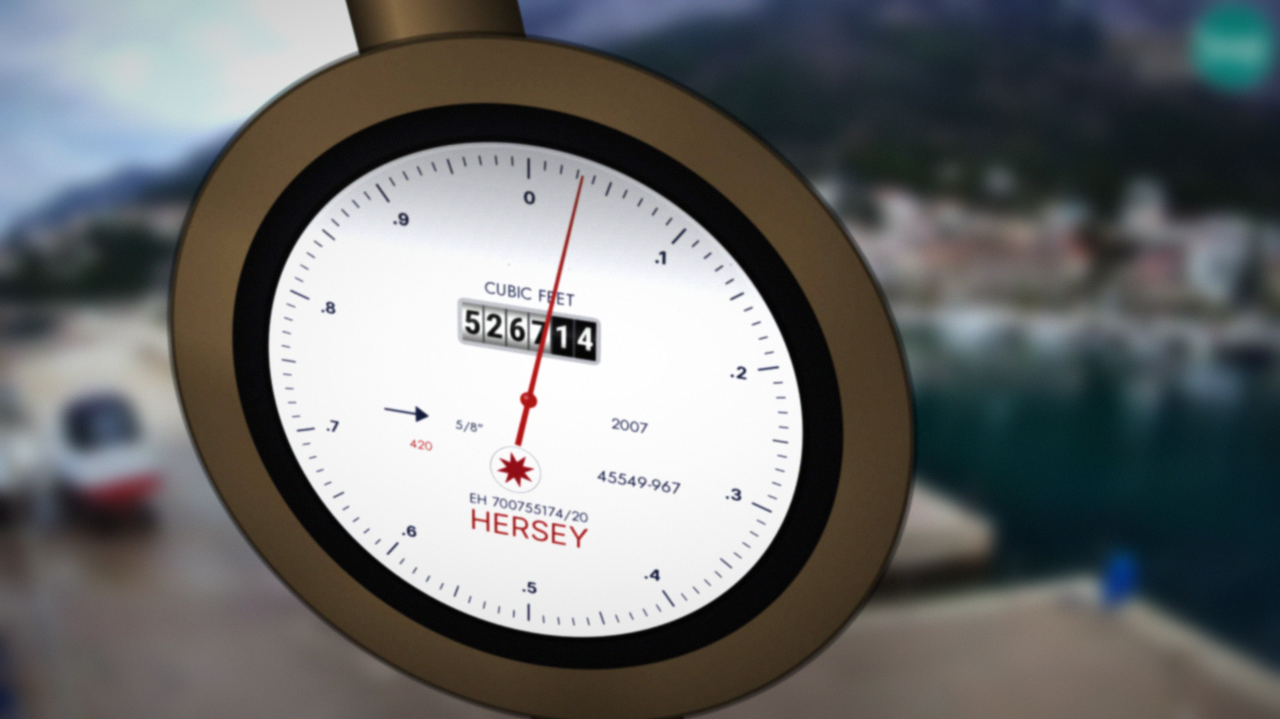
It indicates 526714.03 ft³
